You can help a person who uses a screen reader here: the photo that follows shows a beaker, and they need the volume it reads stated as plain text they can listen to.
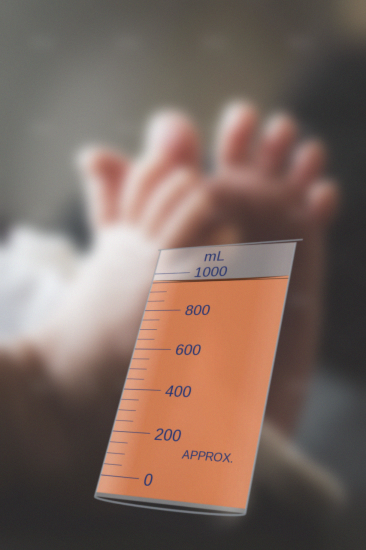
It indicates 950 mL
